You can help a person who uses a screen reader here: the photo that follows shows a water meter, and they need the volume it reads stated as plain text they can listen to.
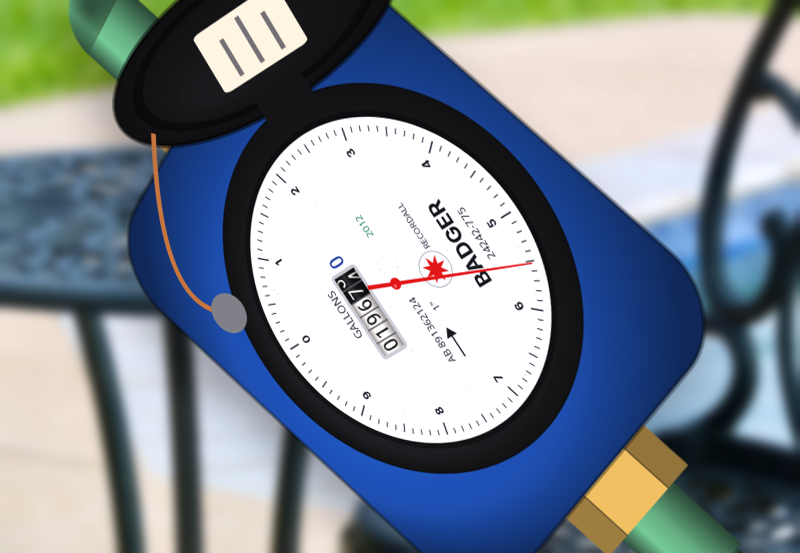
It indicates 196735.5 gal
